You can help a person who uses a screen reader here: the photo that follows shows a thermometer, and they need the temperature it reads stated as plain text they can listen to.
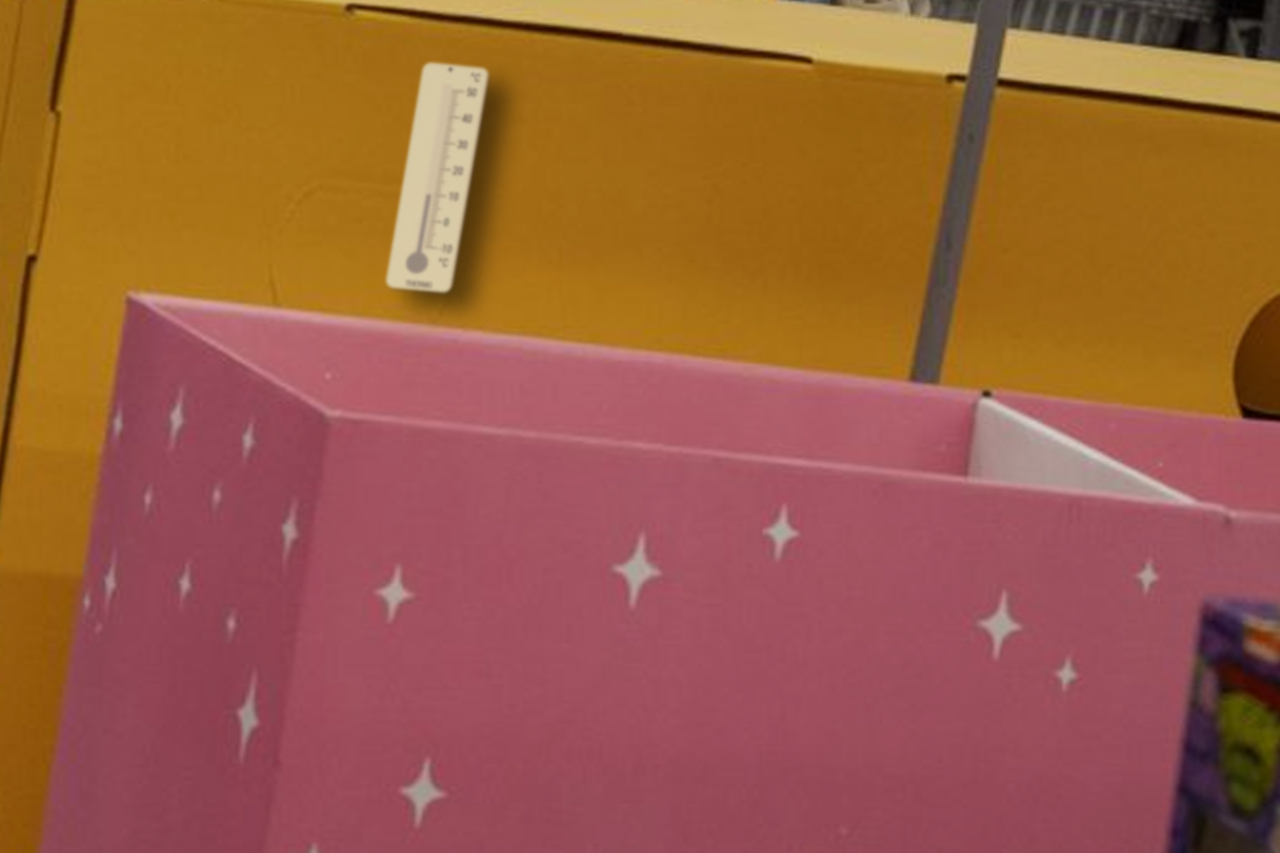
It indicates 10 °C
